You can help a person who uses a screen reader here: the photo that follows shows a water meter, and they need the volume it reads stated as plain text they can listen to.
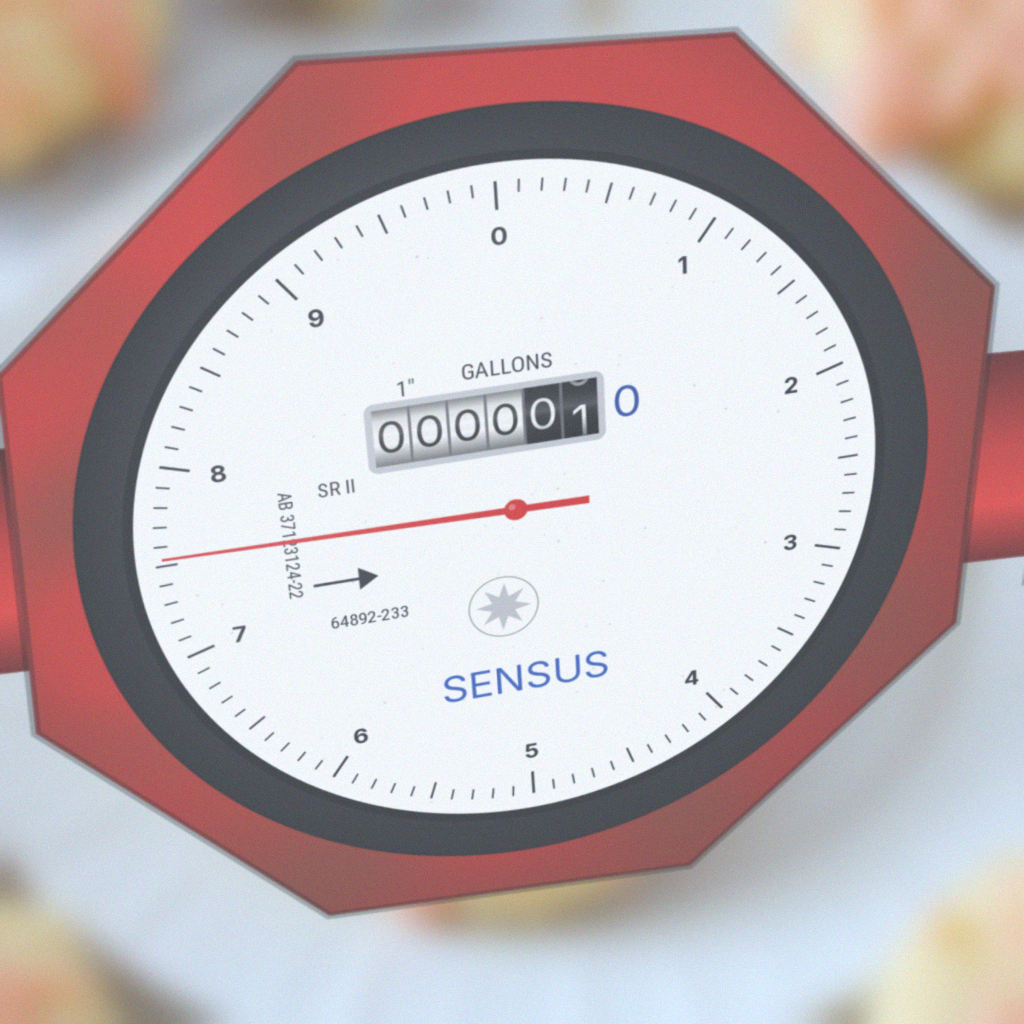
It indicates 7.5 gal
